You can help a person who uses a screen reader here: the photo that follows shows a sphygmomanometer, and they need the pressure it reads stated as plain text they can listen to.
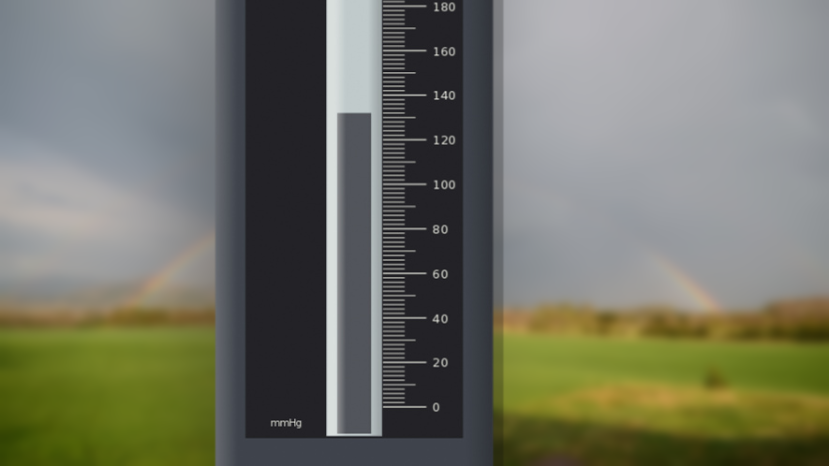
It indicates 132 mmHg
